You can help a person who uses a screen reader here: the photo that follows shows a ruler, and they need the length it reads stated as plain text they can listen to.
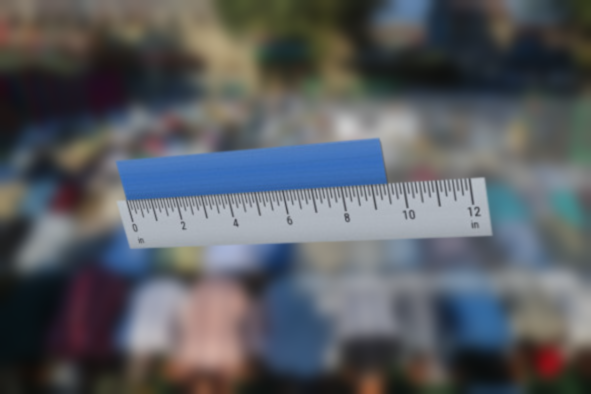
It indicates 9.5 in
